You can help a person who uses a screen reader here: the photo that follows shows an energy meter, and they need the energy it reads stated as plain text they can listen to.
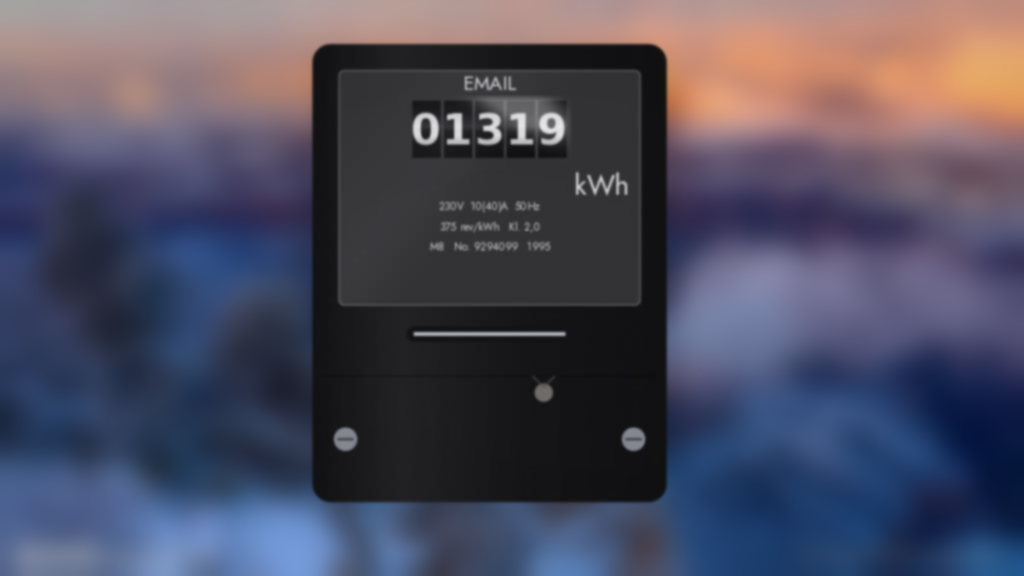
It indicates 1319 kWh
